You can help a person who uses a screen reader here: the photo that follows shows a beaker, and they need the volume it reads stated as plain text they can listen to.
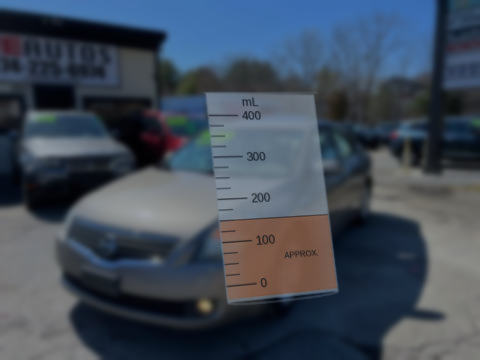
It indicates 150 mL
